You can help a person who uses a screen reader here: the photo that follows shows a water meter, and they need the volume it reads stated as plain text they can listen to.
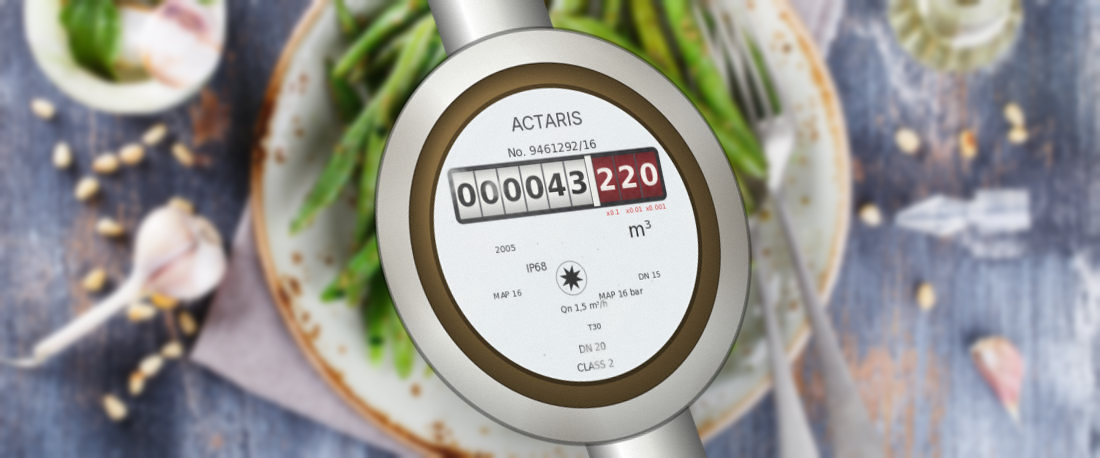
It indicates 43.220 m³
